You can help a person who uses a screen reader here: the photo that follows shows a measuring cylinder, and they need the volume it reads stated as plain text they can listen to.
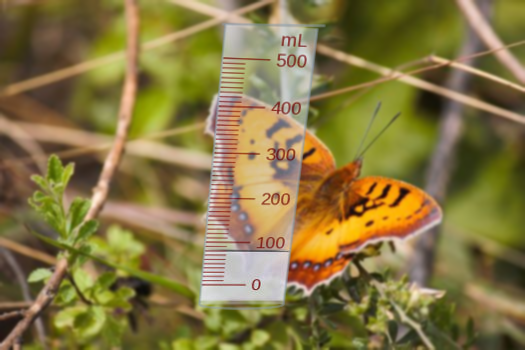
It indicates 80 mL
